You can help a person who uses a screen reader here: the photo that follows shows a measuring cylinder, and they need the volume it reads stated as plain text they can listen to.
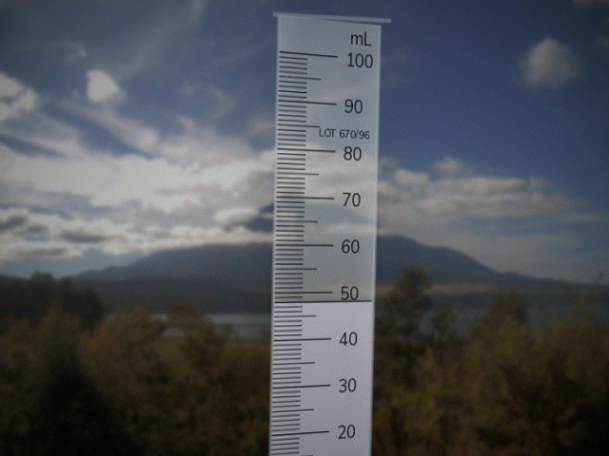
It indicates 48 mL
